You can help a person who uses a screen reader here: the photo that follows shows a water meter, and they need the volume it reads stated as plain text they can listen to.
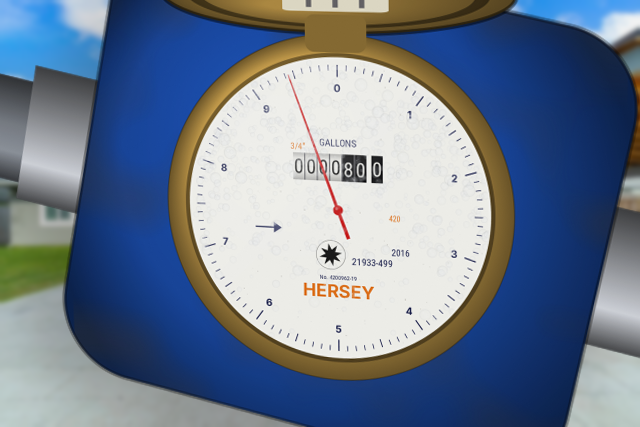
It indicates 799.4 gal
